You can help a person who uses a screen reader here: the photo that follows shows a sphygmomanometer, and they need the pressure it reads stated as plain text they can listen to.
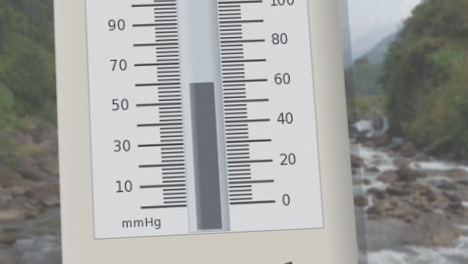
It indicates 60 mmHg
